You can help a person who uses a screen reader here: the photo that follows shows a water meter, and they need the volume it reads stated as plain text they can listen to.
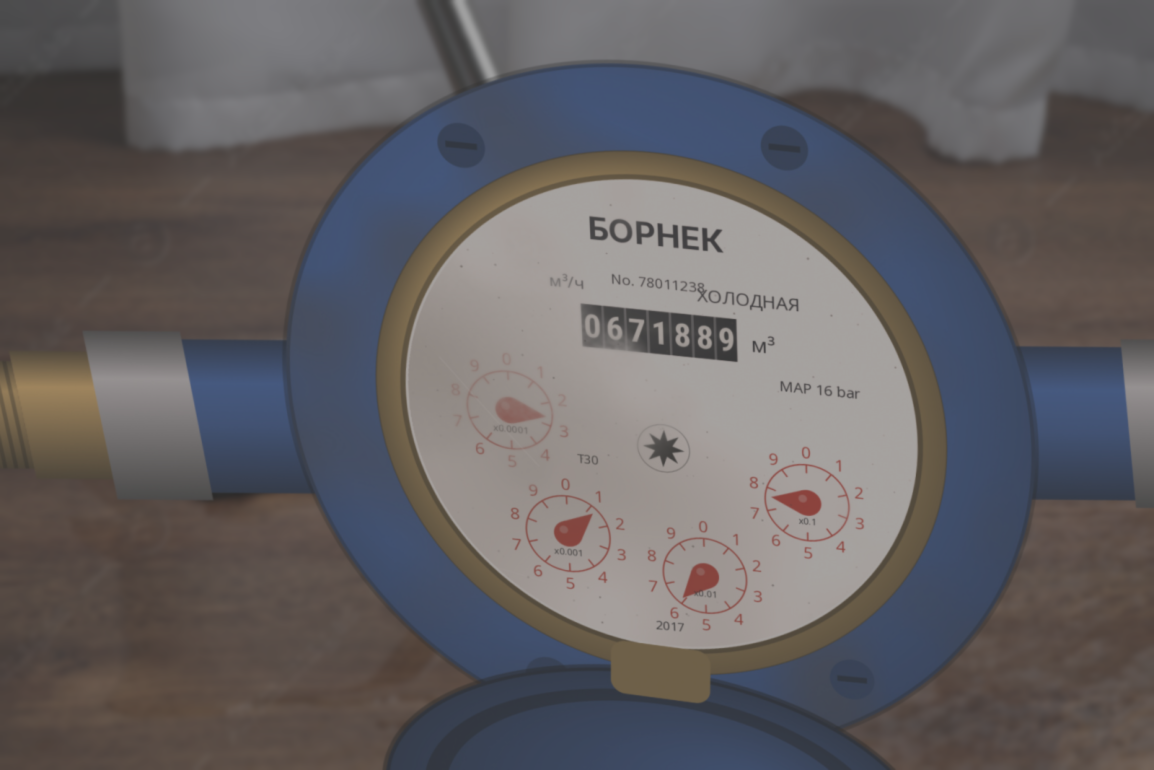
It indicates 671889.7612 m³
